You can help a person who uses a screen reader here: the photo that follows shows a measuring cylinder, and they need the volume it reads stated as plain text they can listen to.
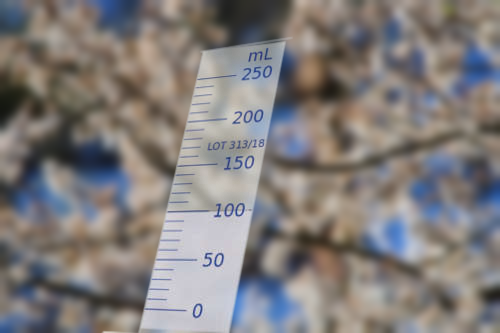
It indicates 100 mL
